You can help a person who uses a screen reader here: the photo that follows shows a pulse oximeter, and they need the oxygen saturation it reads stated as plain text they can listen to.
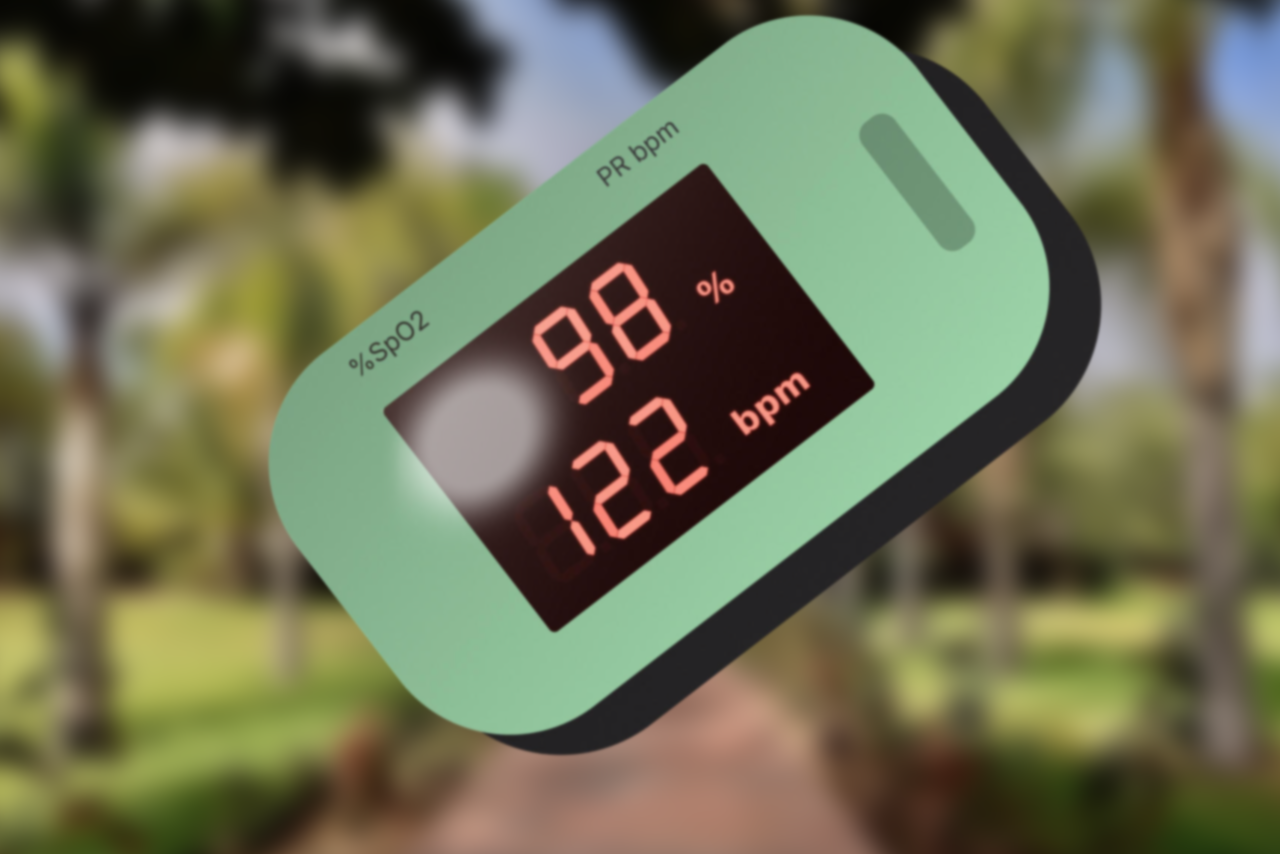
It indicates 98 %
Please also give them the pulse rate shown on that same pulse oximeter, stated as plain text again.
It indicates 122 bpm
